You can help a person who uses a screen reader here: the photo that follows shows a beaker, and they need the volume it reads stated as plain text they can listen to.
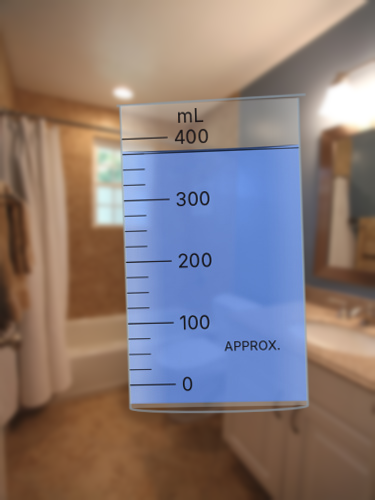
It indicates 375 mL
